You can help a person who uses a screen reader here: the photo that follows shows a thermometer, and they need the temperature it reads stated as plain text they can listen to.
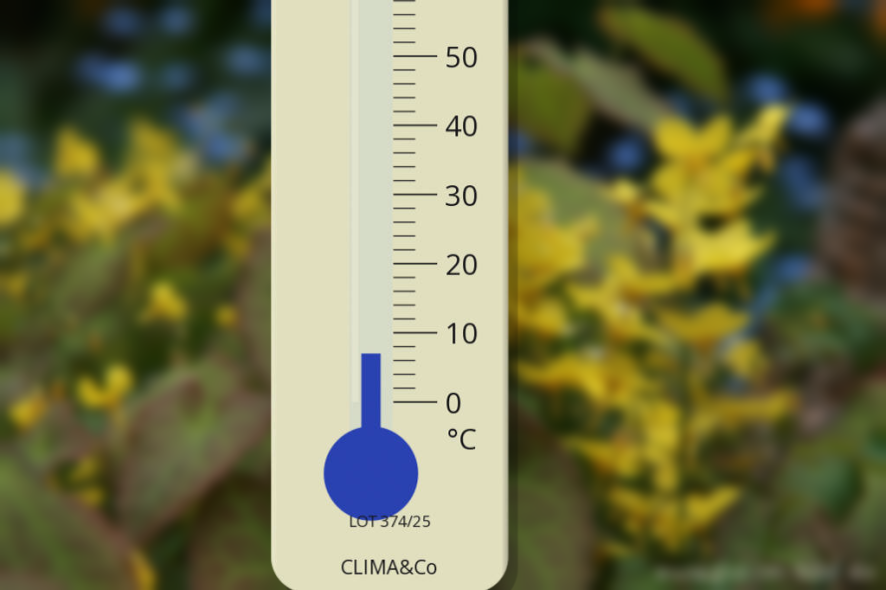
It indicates 7 °C
